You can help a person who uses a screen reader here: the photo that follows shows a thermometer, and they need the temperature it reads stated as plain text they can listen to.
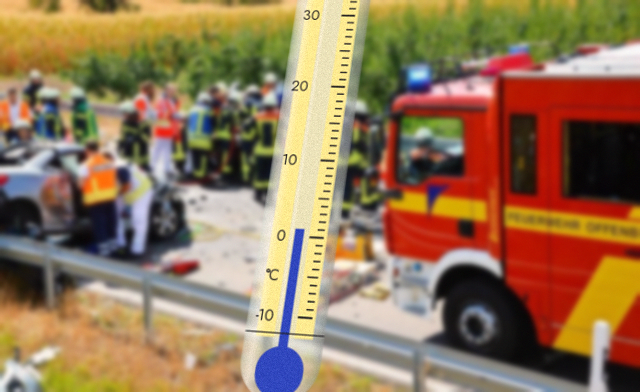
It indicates 1 °C
